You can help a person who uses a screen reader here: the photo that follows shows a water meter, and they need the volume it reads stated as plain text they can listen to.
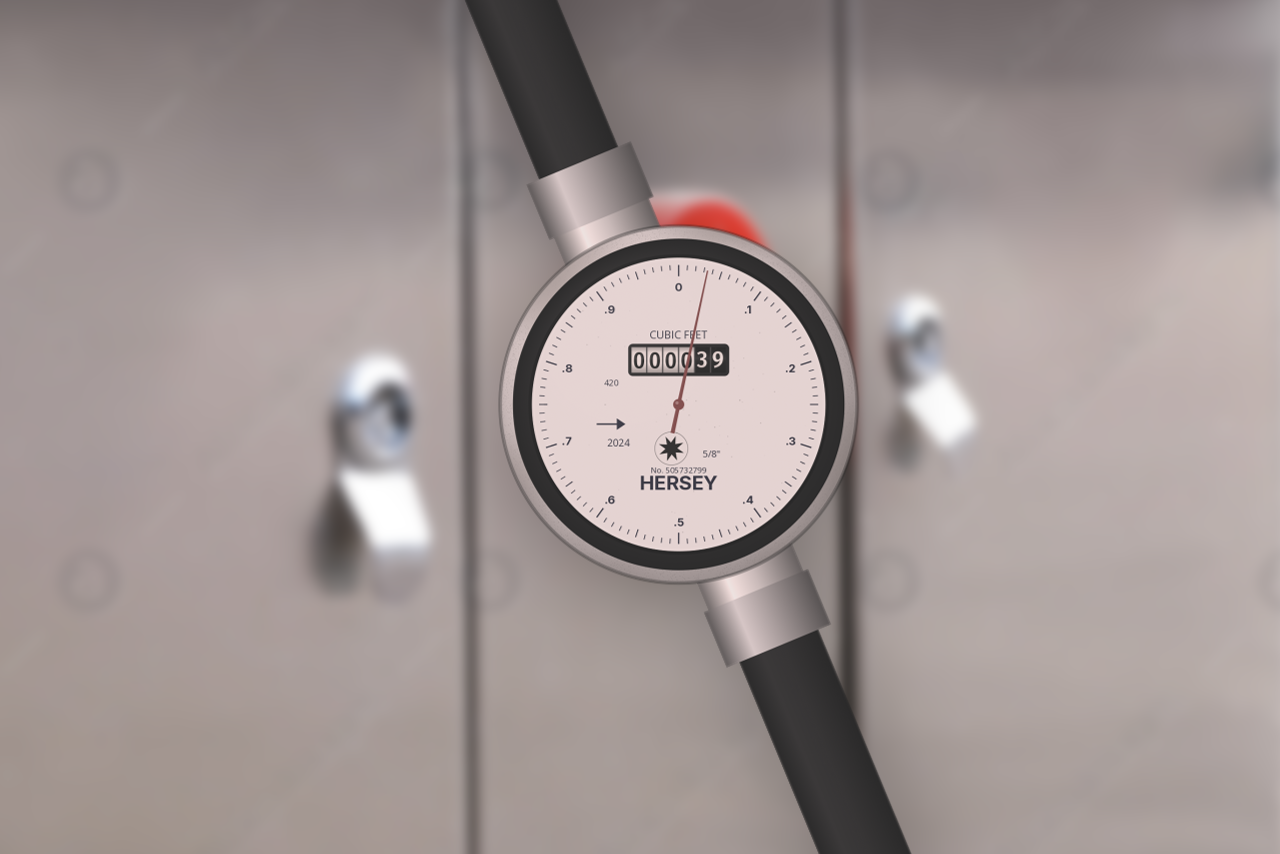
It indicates 39.03 ft³
